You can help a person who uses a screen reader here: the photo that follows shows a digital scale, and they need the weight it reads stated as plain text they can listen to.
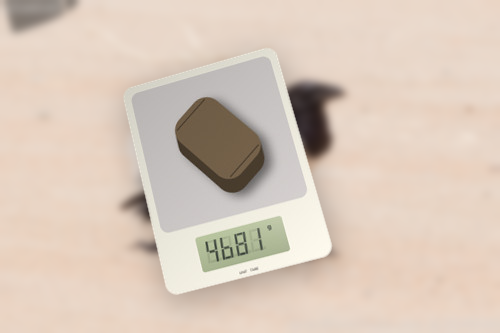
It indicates 4681 g
